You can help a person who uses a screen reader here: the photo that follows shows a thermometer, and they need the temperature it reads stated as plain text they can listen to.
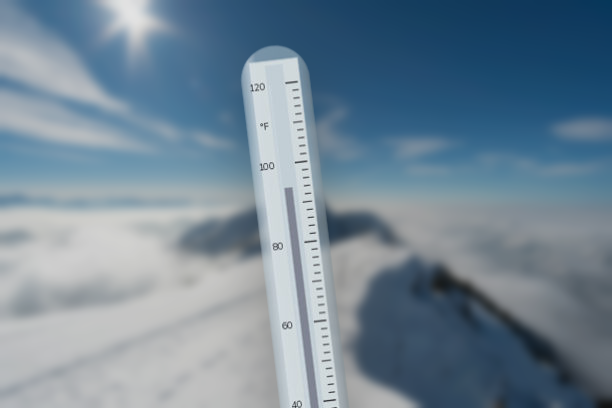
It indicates 94 °F
